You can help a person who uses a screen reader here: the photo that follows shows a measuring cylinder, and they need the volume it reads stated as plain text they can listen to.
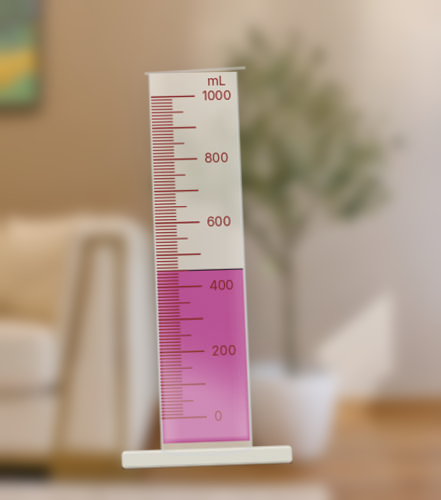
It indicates 450 mL
